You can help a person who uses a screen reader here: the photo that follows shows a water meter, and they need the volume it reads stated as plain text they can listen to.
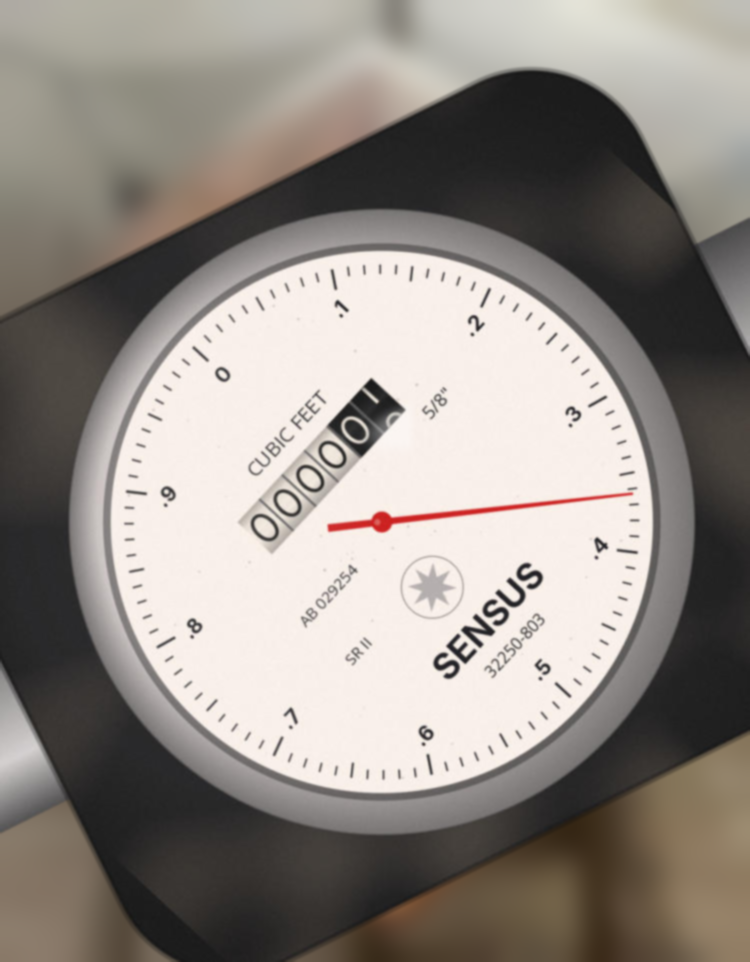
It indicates 1.36 ft³
